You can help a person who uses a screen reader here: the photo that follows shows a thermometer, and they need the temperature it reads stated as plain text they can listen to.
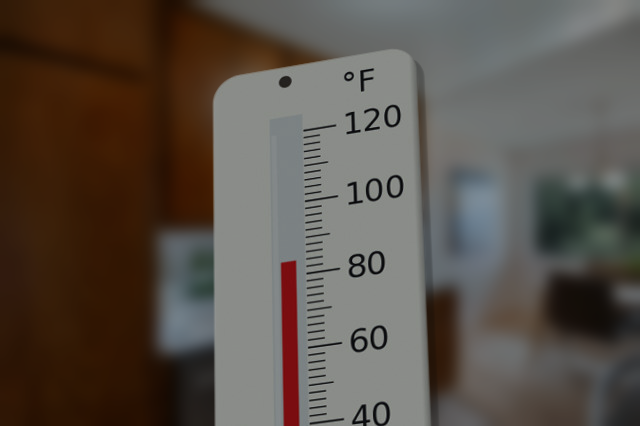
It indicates 84 °F
